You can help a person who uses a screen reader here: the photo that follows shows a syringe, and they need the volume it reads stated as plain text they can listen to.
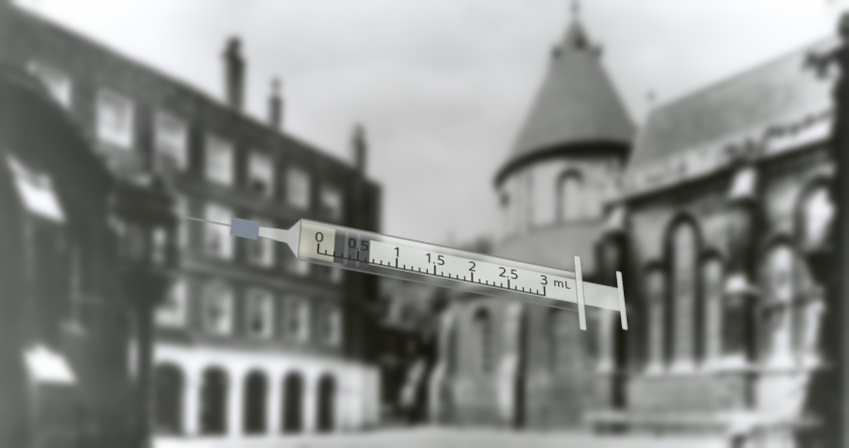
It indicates 0.2 mL
